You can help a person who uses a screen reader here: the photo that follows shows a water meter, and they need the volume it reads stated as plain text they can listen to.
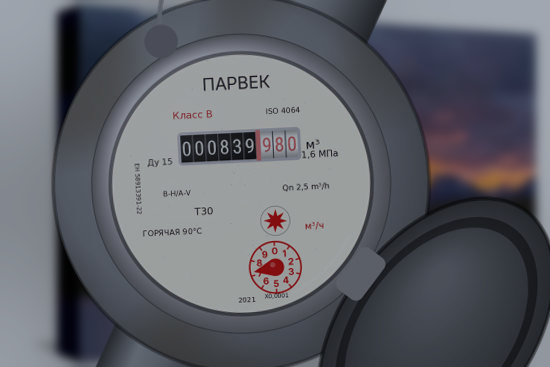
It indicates 839.9807 m³
